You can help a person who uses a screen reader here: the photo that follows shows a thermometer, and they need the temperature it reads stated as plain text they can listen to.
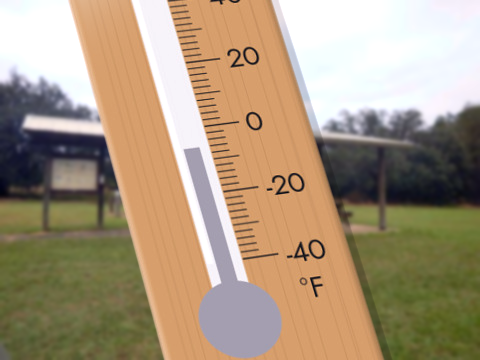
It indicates -6 °F
